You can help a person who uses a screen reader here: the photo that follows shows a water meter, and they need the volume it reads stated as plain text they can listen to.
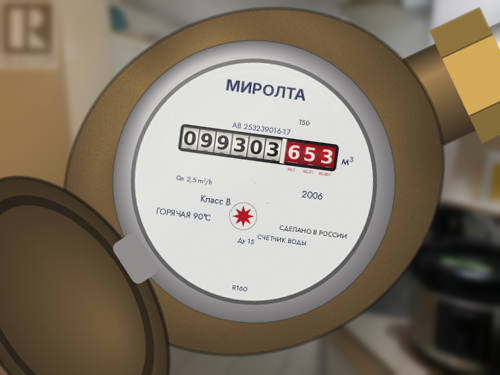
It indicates 99303.653 m³
